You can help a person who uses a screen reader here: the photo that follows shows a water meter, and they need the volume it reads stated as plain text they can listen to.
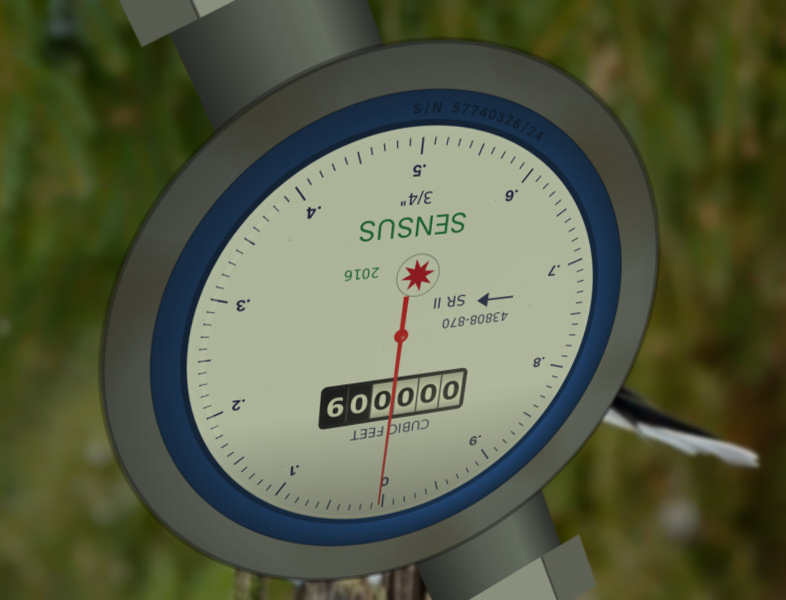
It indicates 9.00 ft³
